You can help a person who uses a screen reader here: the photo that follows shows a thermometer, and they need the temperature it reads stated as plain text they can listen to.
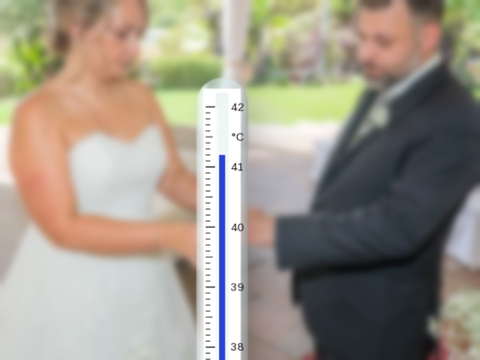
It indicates 41.2 °C
